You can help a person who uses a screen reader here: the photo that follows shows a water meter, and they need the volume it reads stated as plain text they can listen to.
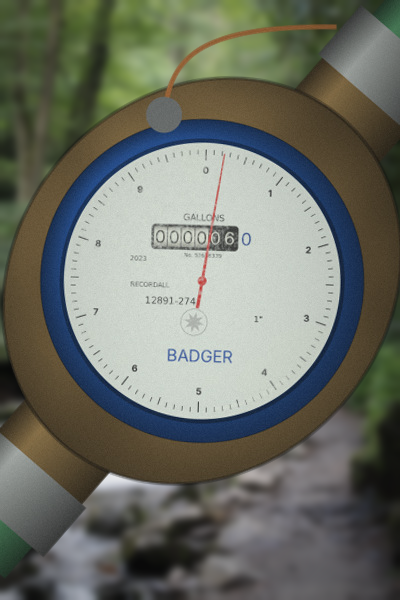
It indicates 60.2 gal
